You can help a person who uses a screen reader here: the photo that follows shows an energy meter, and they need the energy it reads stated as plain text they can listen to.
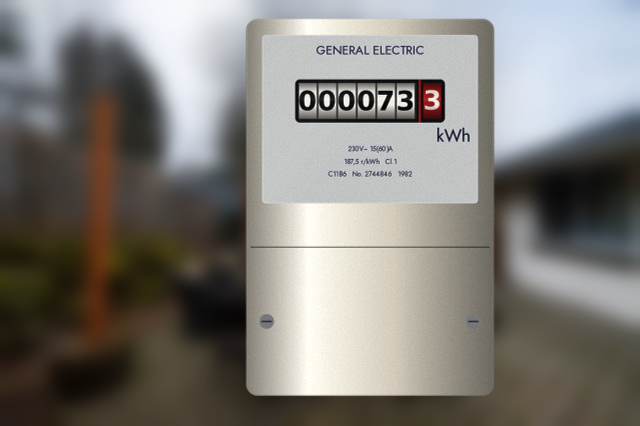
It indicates 73.3 kWh
